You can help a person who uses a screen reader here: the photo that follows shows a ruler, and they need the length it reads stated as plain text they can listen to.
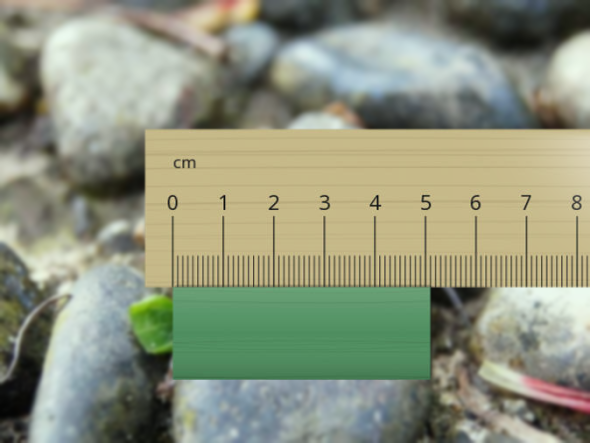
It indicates 5.1 cm
